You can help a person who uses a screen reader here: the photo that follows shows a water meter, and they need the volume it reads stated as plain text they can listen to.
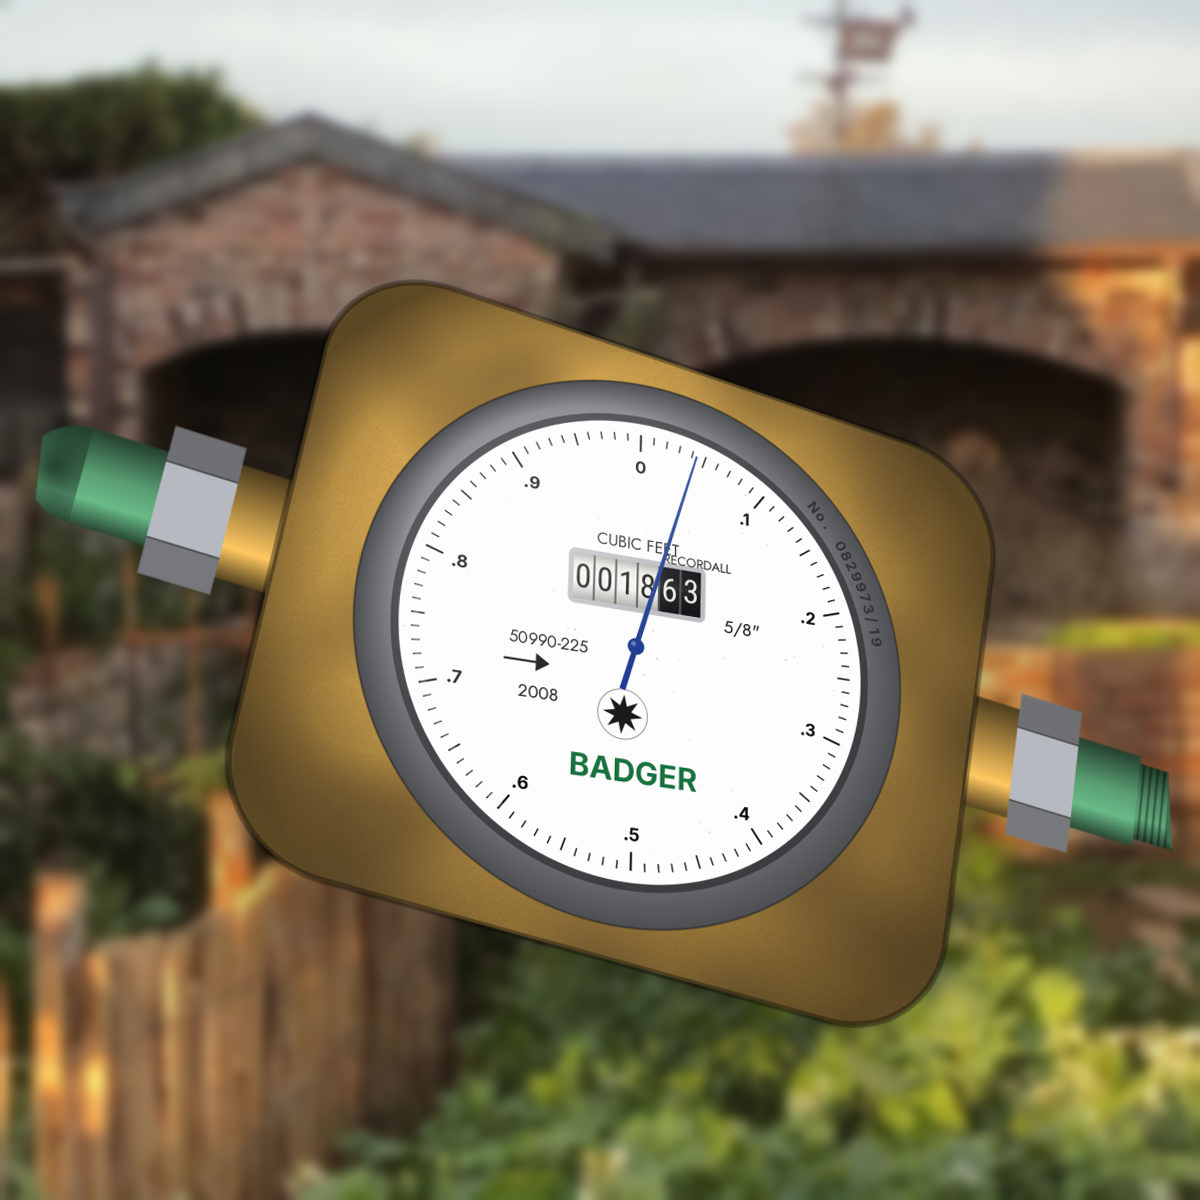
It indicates 1863.04 ft³
